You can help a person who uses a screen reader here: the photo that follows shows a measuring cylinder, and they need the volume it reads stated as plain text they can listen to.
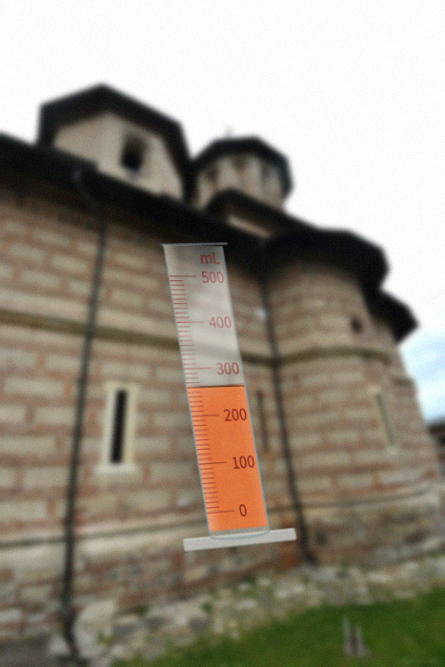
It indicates 260 mL
